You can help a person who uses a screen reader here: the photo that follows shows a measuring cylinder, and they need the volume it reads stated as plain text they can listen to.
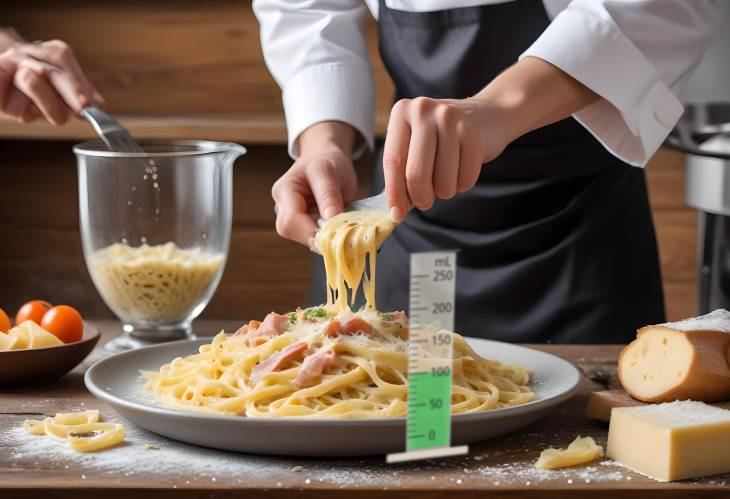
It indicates 100 mL
